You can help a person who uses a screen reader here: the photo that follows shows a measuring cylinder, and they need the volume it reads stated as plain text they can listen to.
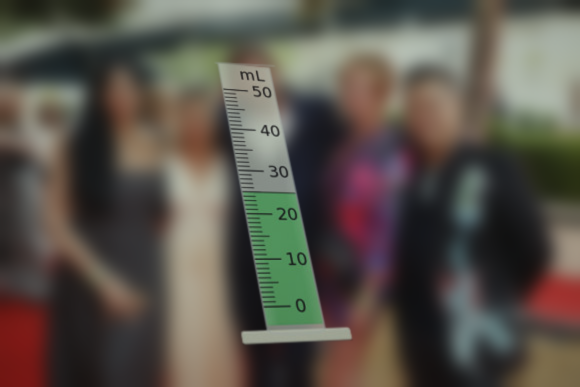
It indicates 25 mL
